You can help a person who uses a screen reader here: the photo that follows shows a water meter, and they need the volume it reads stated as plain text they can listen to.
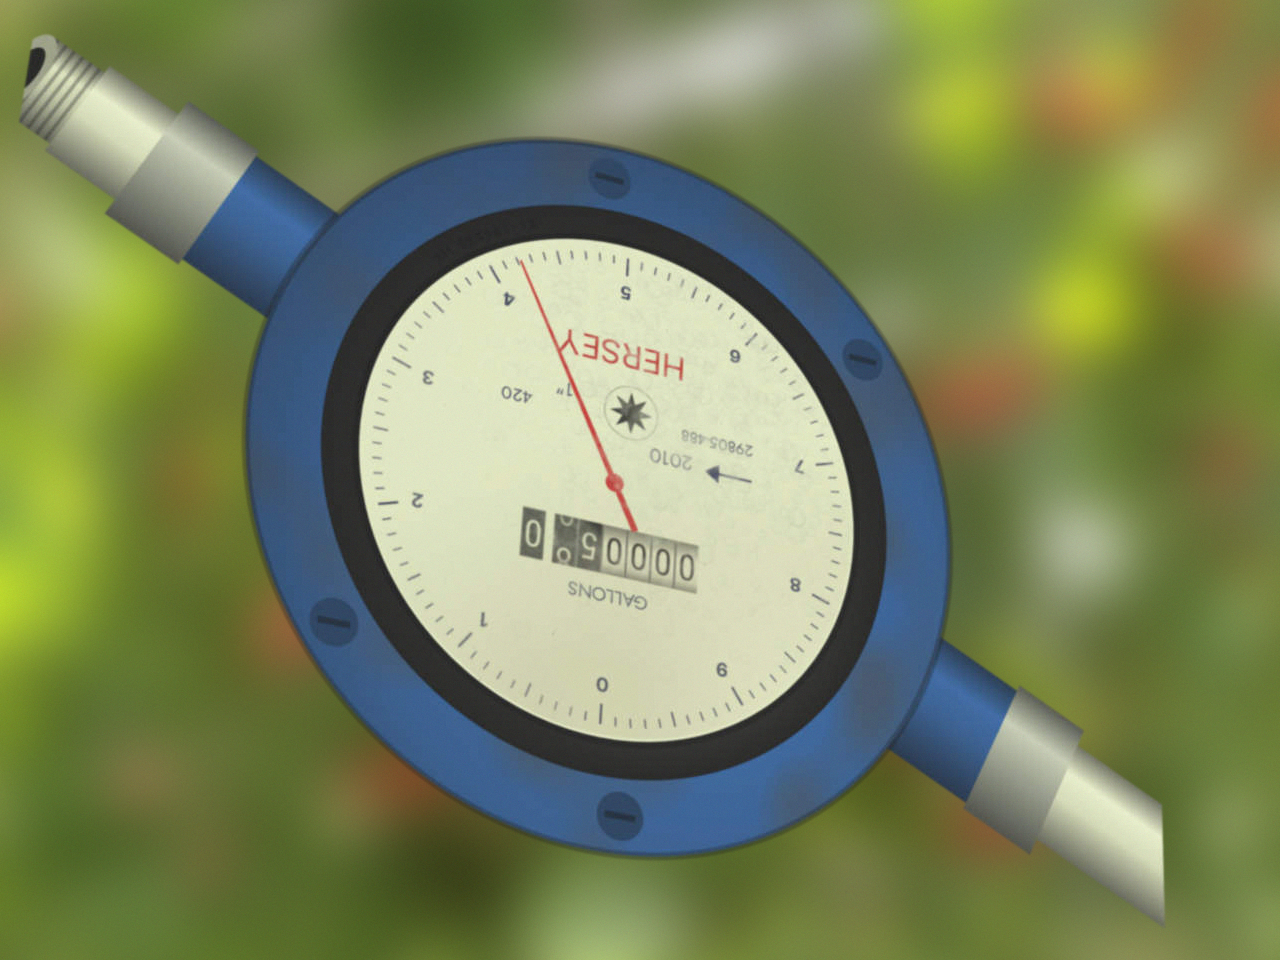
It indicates 584.2 gal
